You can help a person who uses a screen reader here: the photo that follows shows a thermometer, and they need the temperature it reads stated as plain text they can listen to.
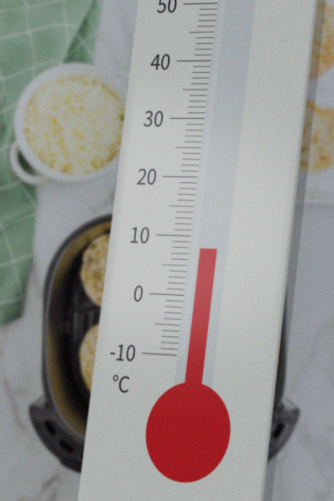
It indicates 8 °C
